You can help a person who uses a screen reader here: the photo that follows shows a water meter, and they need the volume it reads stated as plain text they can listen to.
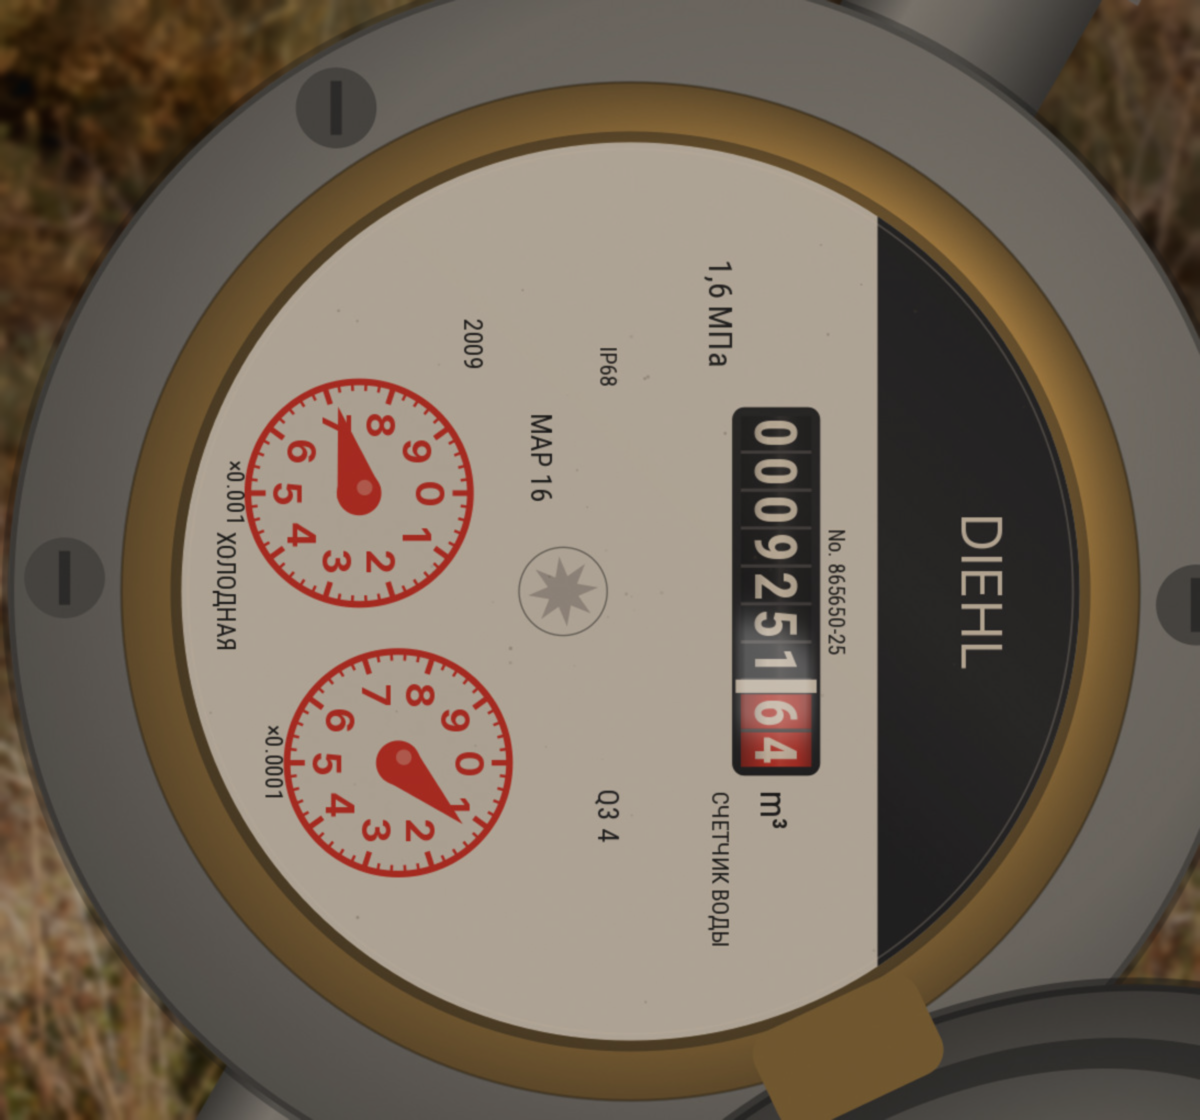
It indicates 9251.6471 m³
